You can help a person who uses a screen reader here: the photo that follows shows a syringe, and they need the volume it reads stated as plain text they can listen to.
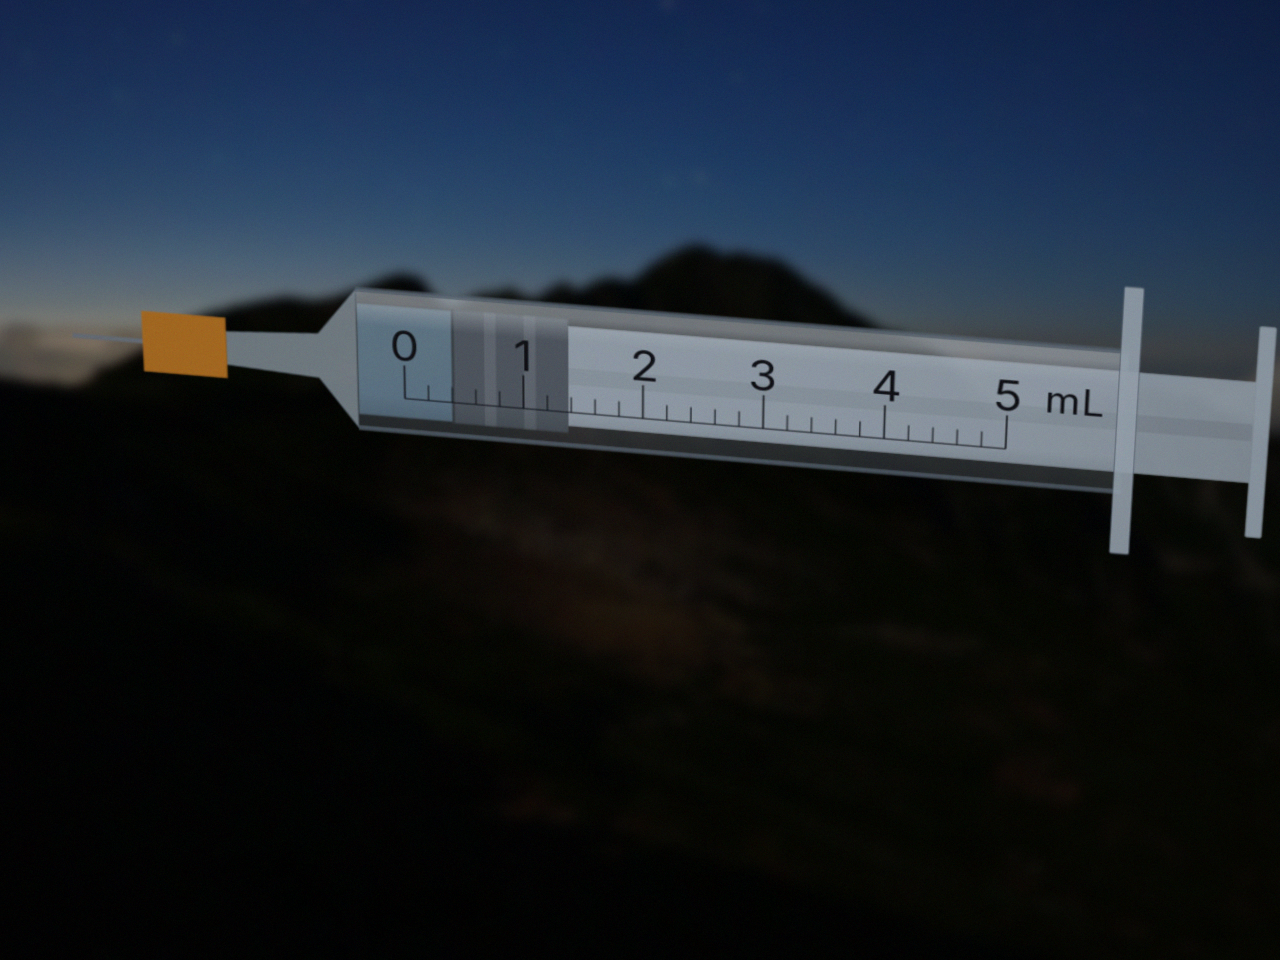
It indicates 0.4 mL
